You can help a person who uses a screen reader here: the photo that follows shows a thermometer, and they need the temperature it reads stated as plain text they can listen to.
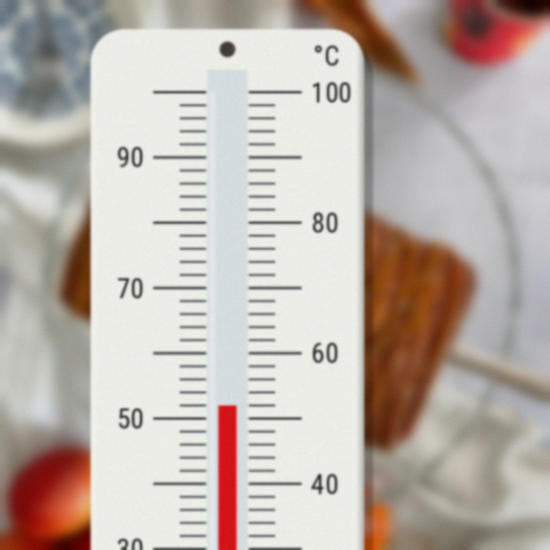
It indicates 52 °C
